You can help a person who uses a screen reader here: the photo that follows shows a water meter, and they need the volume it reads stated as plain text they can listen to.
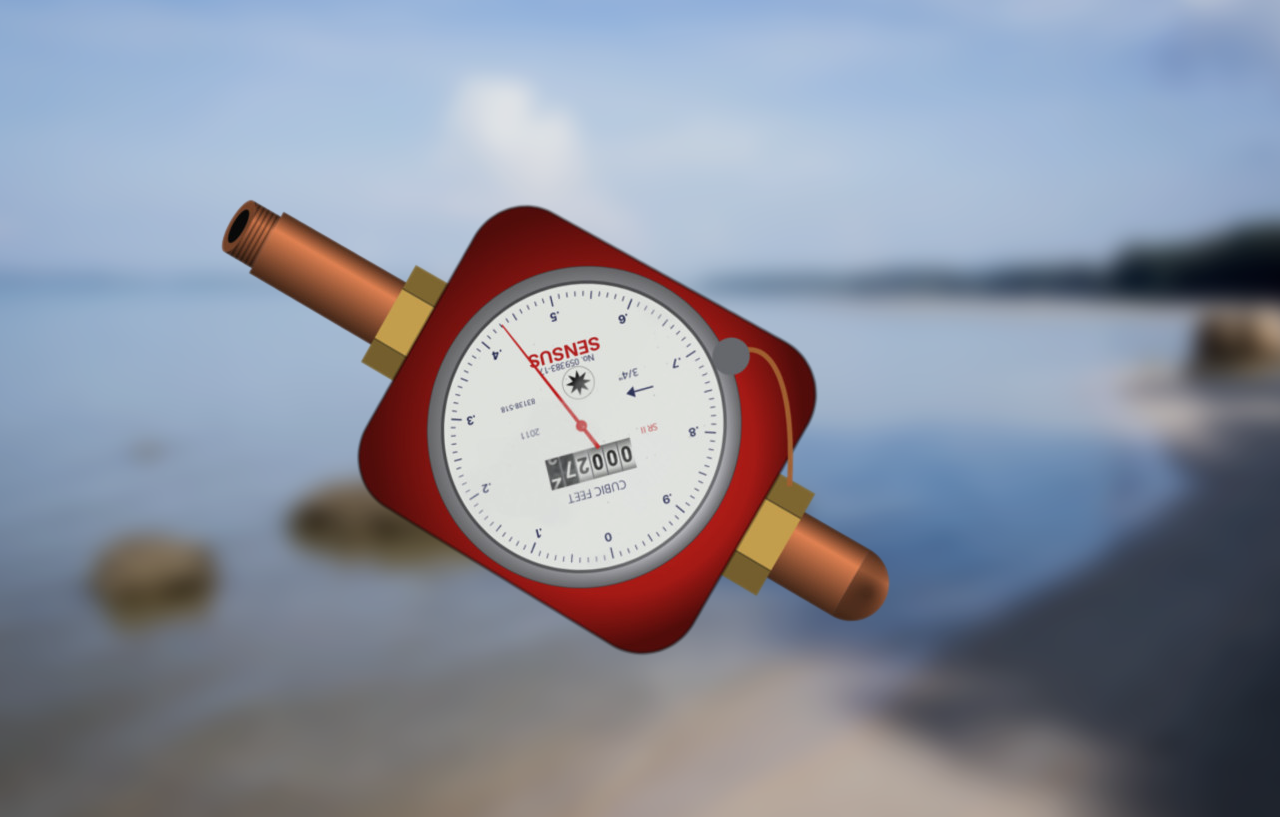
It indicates 272.43 ft³
